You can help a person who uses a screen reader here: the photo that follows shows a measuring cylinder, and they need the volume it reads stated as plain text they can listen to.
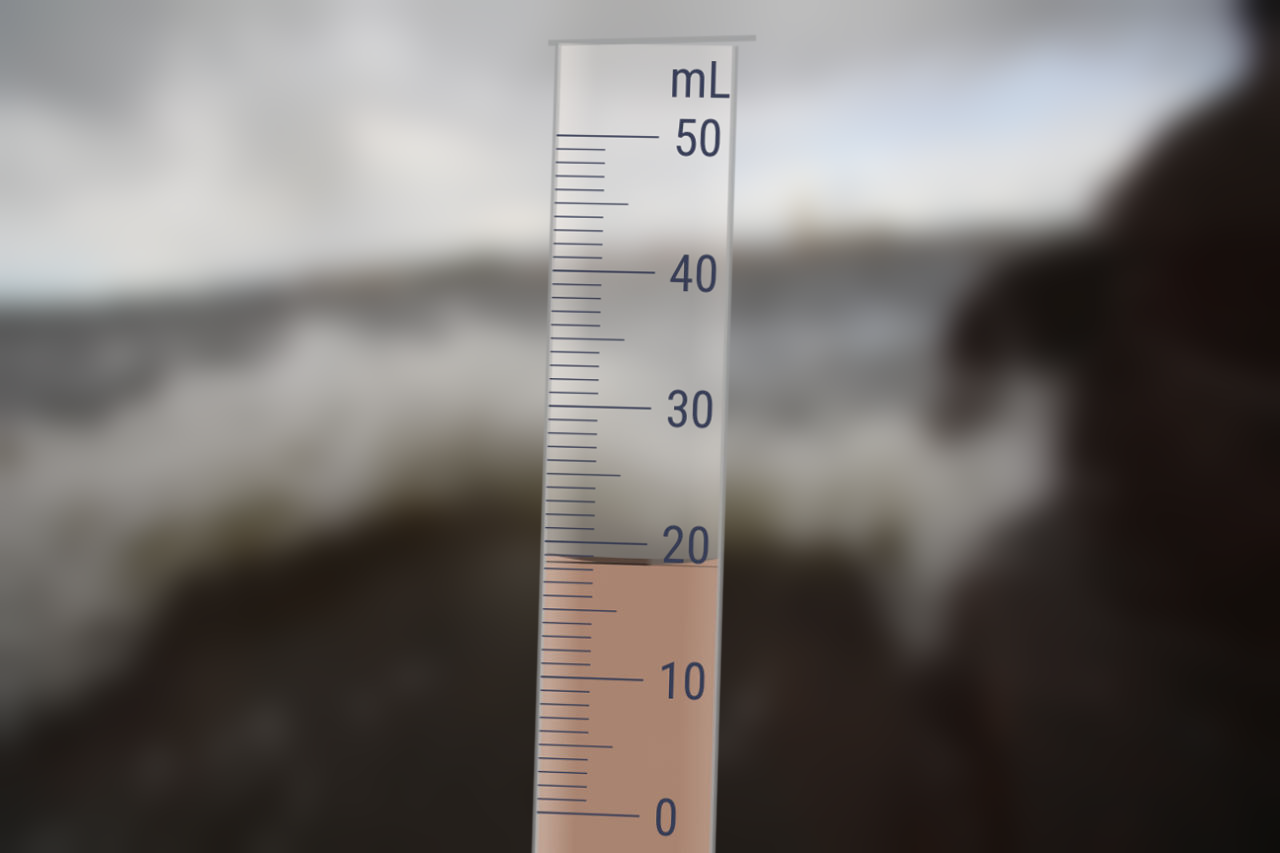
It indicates 18.5 mL
